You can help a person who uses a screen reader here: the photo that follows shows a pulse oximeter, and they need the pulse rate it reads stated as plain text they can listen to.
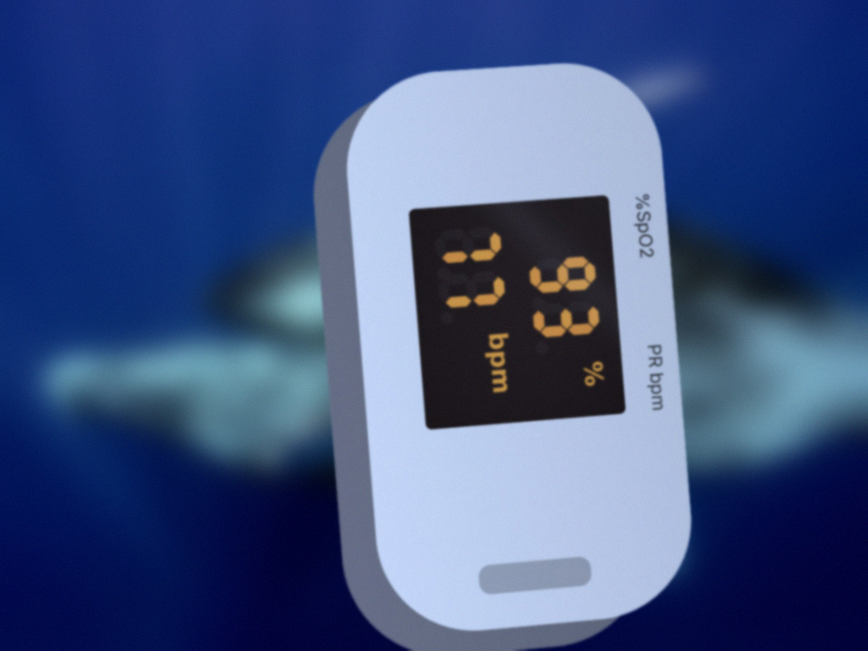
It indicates 77 bpm
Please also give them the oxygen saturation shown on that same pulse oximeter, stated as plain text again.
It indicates 93 %
